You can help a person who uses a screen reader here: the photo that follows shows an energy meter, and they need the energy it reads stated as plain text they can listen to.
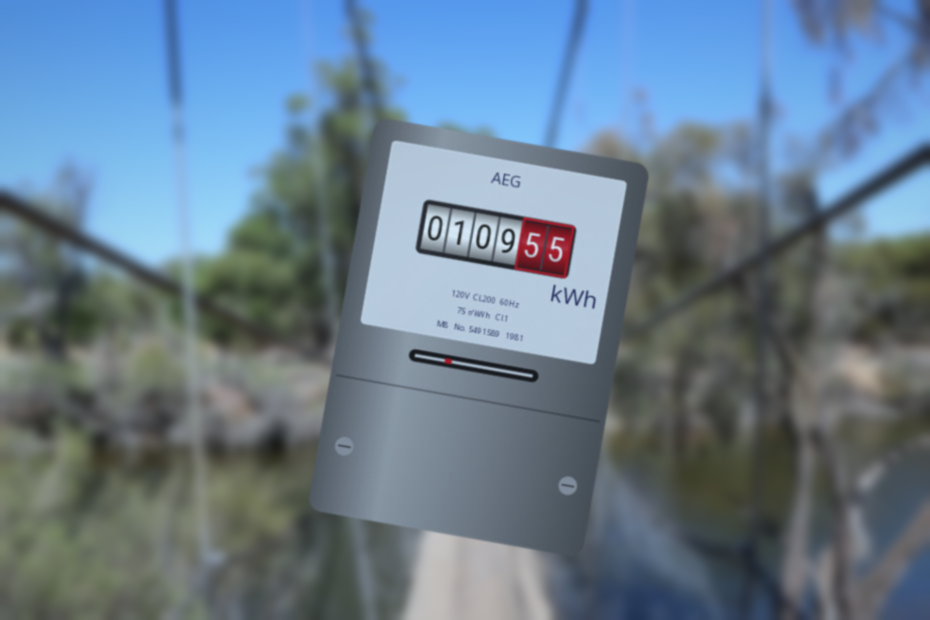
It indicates 109.55 kWh
